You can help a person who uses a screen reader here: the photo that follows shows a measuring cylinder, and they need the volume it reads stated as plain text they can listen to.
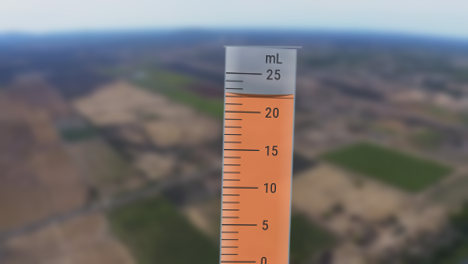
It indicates 22 mL
